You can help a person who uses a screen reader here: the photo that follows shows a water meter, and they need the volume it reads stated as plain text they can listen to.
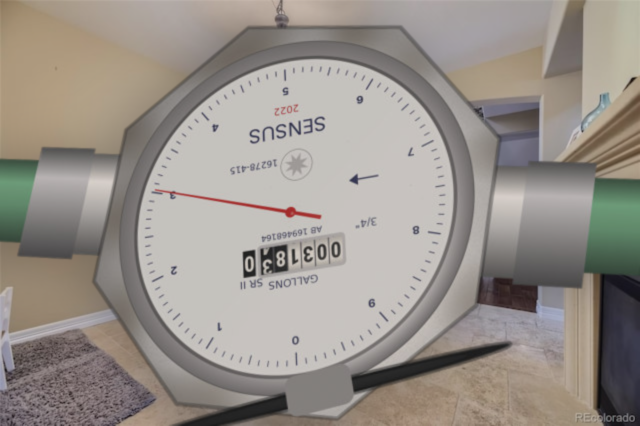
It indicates 31833.0 gal
